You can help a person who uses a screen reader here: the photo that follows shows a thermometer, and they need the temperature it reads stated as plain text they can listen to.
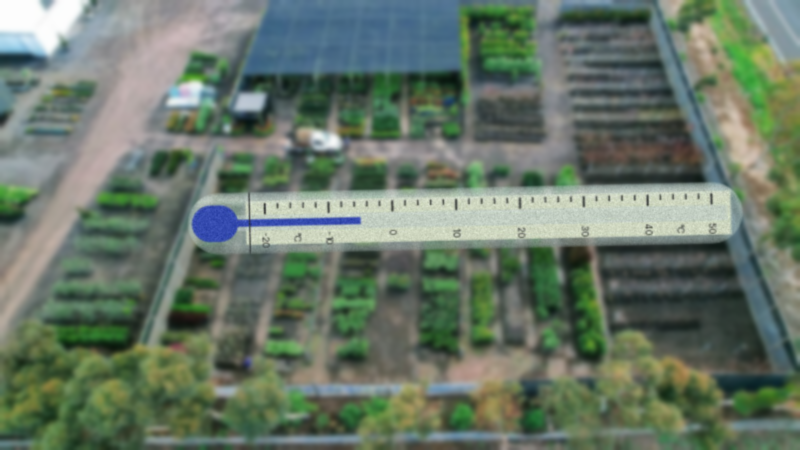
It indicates -5 °C
